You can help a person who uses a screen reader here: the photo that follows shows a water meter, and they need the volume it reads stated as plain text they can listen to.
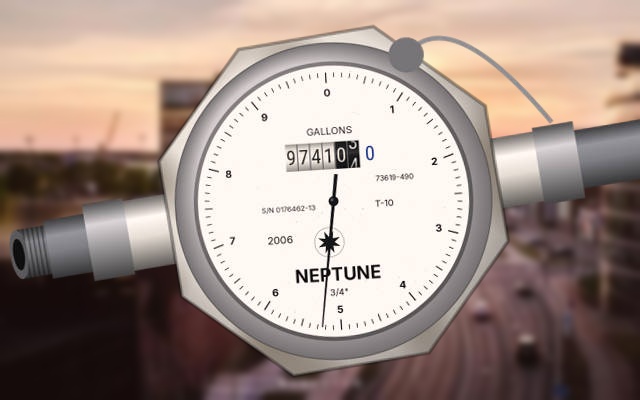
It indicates 9741035.2 gal
